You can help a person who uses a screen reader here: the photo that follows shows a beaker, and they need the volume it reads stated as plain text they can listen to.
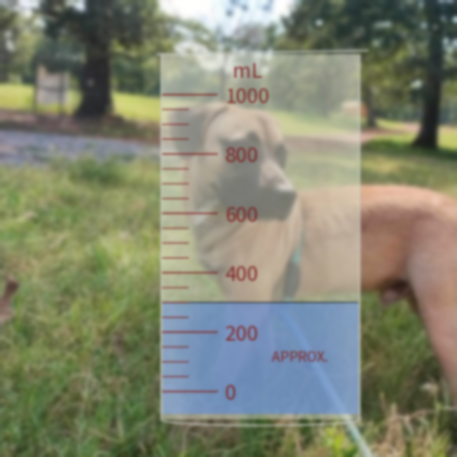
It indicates 300 mL
